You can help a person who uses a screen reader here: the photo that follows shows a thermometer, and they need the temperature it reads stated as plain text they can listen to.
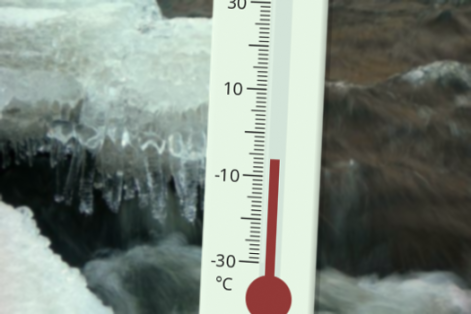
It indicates -6 °C
